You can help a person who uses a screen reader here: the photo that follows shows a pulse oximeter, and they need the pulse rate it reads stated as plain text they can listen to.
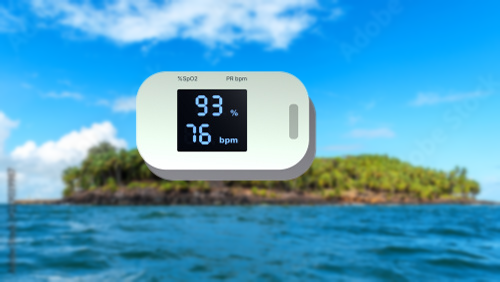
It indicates 76 bpm
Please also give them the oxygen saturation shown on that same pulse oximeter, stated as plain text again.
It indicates 93 %
